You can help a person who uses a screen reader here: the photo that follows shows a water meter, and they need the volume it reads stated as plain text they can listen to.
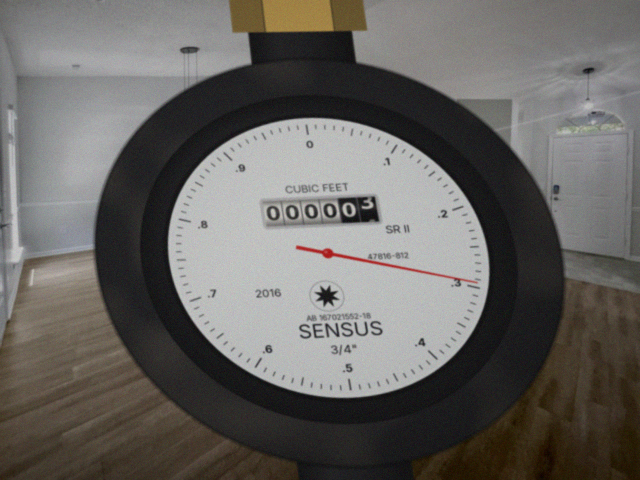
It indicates 3.29 ft³
